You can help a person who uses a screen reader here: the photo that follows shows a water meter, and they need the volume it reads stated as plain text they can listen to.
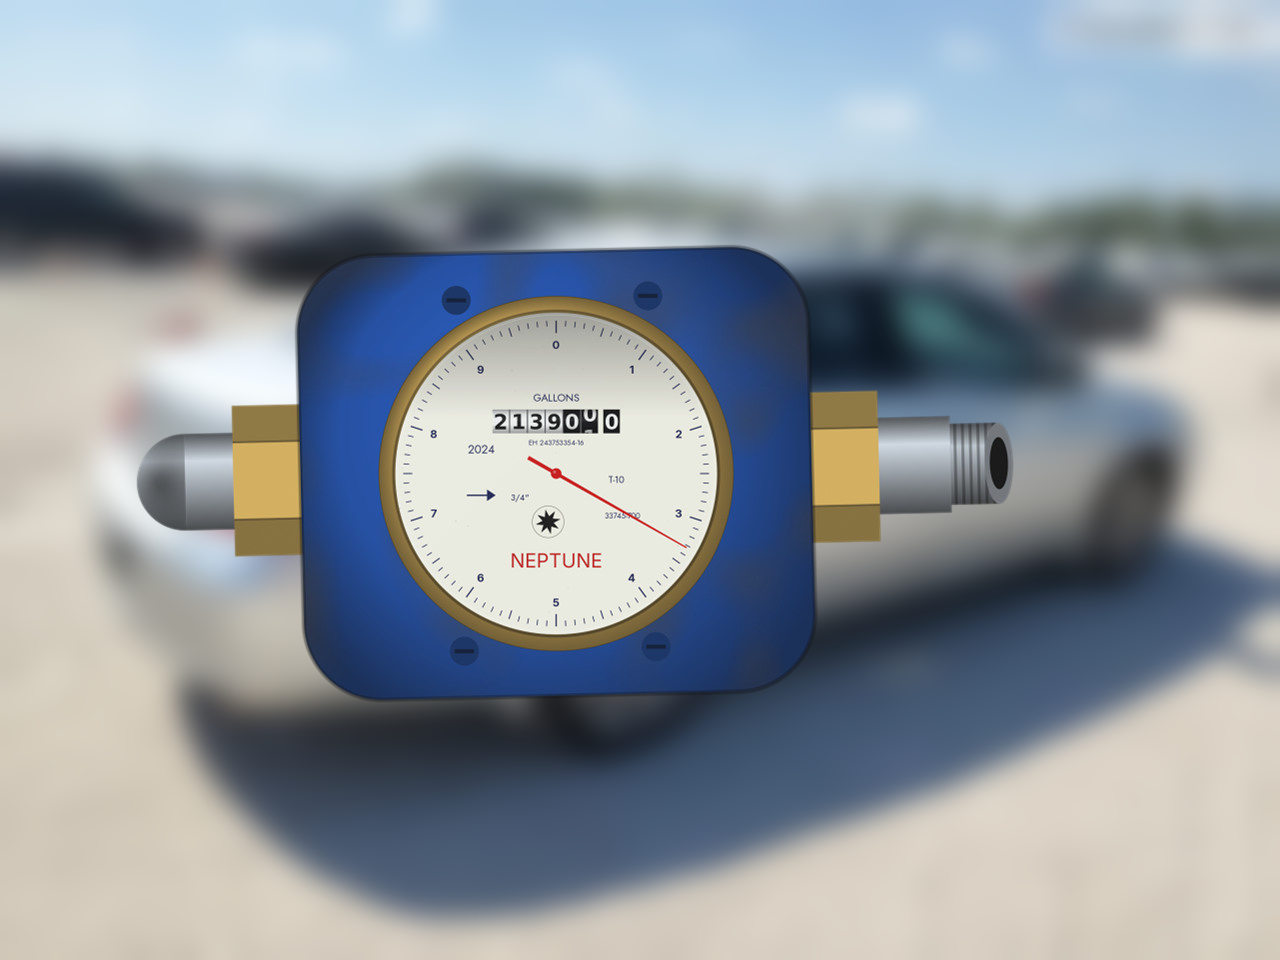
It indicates 2139003.3 gal
